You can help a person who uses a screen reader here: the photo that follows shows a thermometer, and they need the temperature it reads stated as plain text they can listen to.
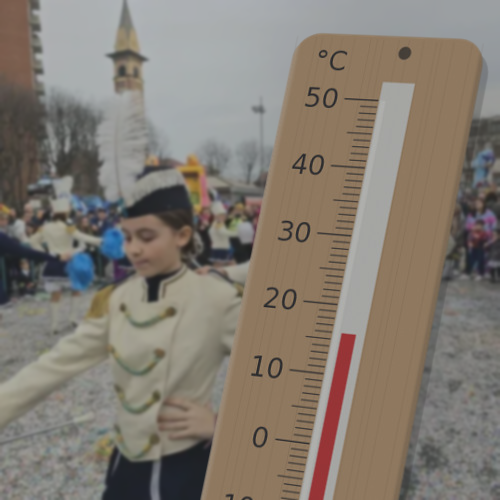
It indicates 16 °C
